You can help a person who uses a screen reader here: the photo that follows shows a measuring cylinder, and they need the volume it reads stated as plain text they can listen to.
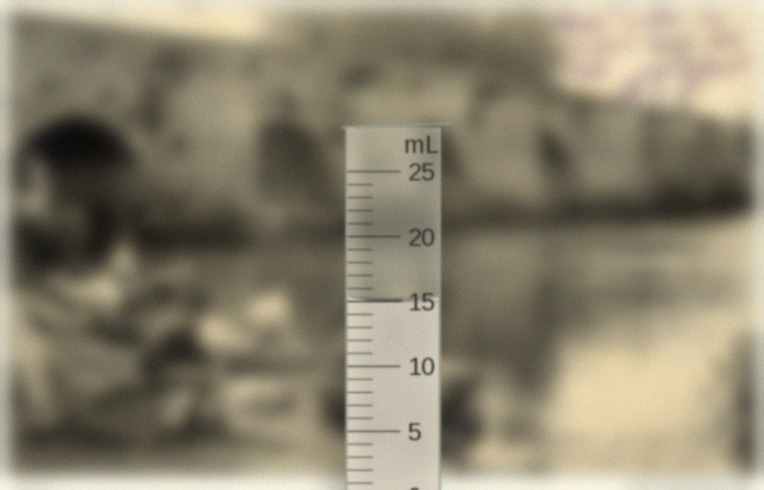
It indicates 15 mL
